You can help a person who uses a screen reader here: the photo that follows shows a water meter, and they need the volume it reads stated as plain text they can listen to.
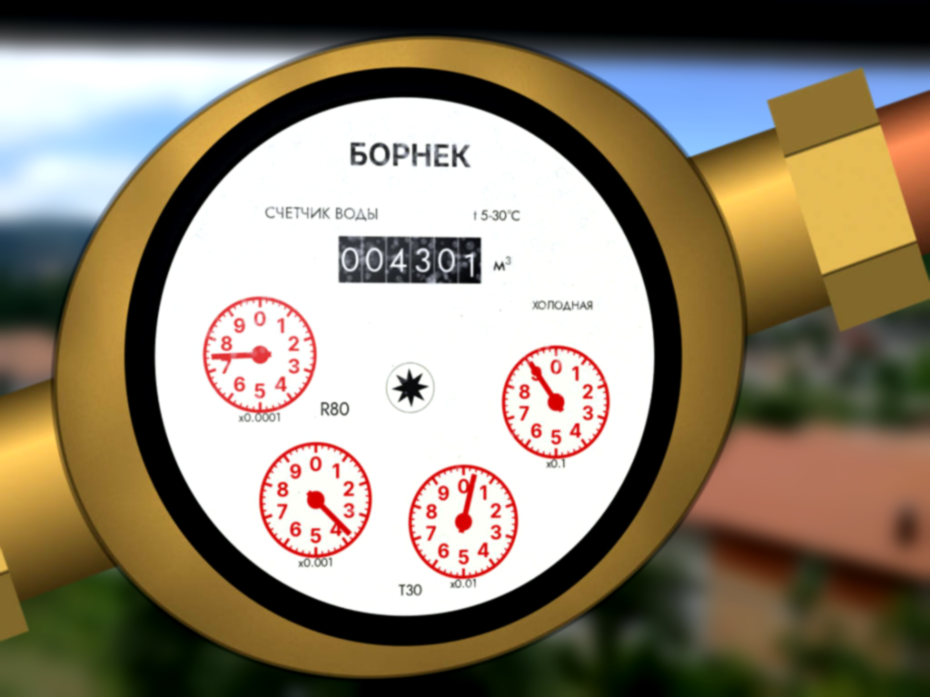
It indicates 4300.9037 m³
